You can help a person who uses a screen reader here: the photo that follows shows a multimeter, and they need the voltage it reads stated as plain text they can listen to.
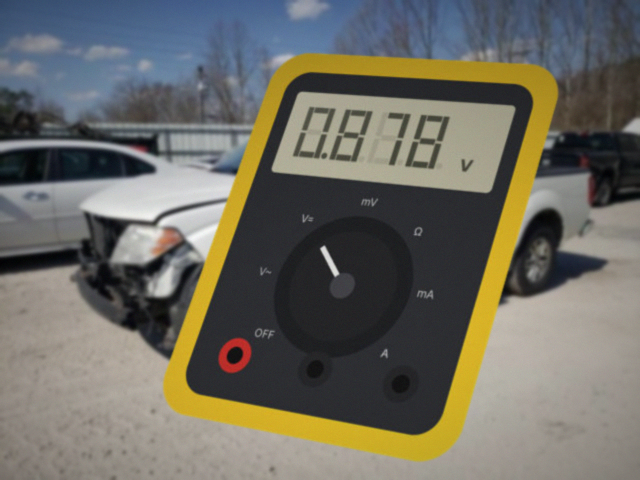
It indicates 0.878 V
